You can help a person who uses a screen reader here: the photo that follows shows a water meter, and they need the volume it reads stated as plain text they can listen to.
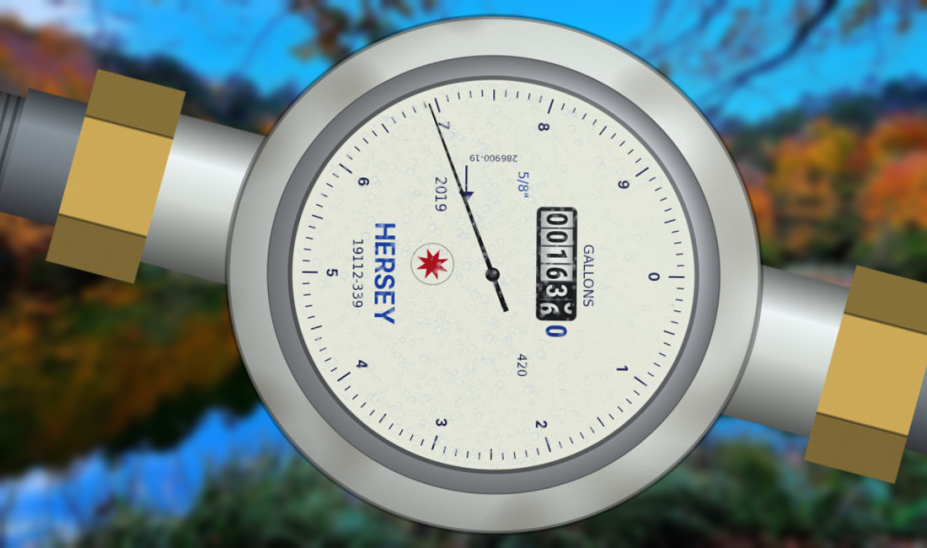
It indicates 16356.9 gal
